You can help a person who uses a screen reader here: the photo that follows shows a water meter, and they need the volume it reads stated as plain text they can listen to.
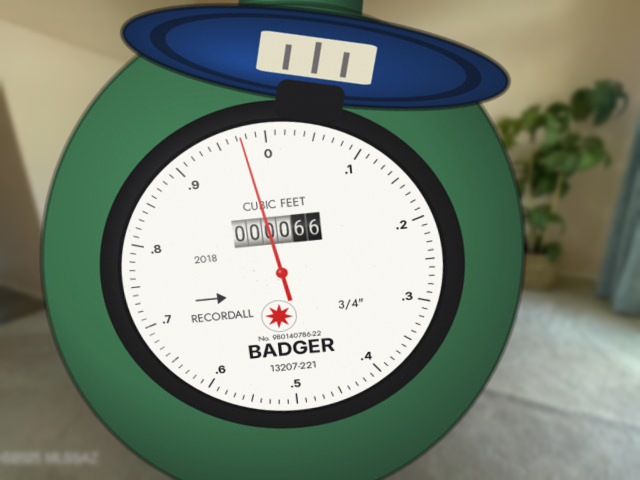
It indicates 65.97 ft³
